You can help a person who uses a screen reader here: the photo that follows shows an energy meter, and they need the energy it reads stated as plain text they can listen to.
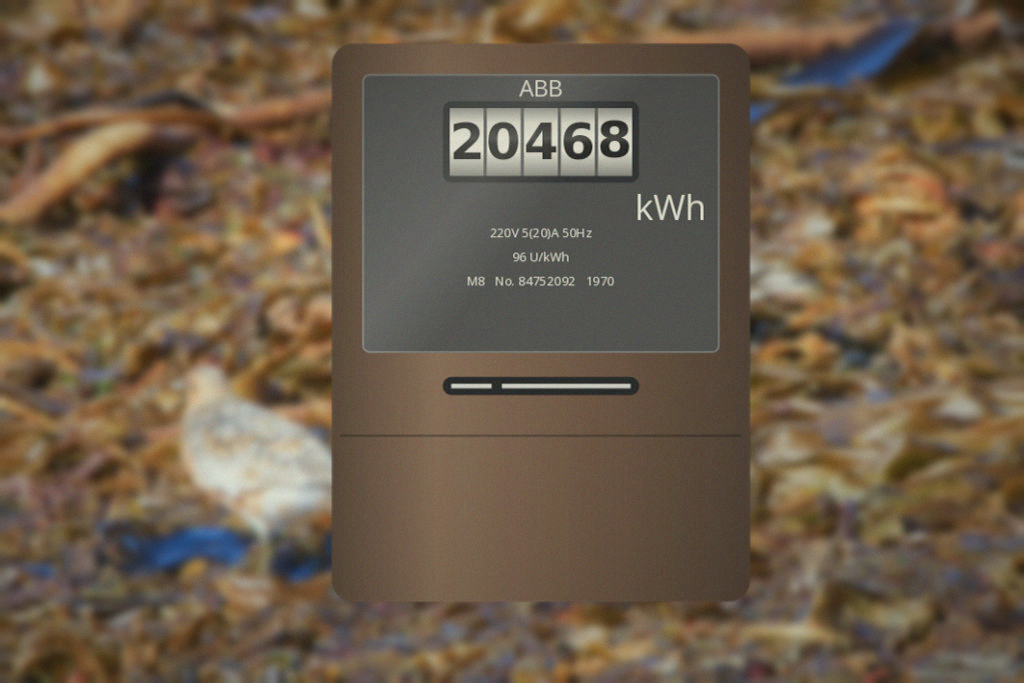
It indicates 20468 kWh
